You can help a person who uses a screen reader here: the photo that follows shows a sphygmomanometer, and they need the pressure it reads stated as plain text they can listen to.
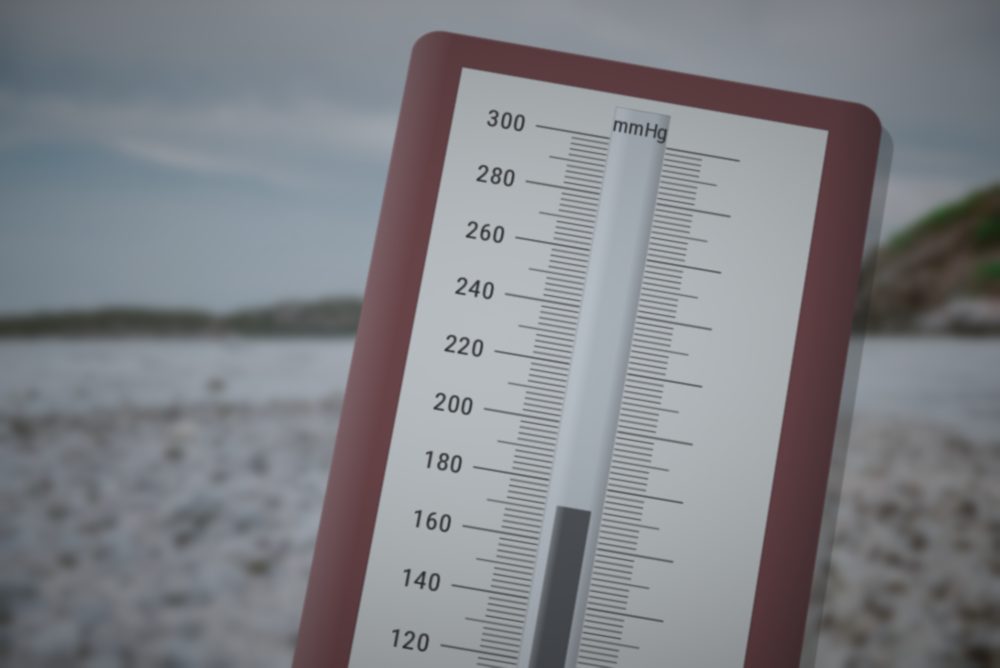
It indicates 172 mmHg
